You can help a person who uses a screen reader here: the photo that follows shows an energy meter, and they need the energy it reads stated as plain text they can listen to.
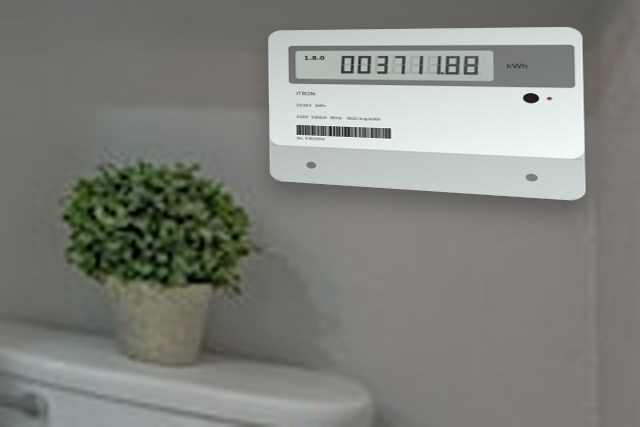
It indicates 3711.88 kWh
